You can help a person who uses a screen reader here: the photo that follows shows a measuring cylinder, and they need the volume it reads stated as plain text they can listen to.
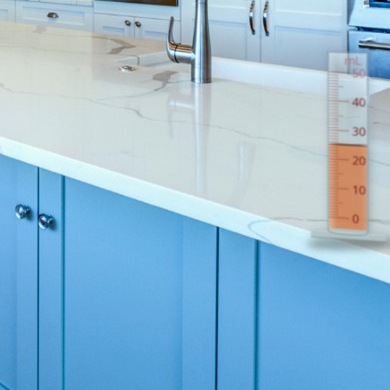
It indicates 25 mL
